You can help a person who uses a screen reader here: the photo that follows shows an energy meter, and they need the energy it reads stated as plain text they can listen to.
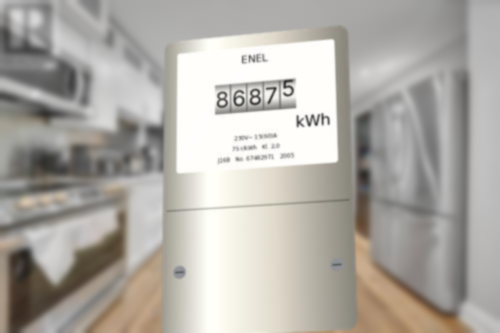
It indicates 86875 kWh
